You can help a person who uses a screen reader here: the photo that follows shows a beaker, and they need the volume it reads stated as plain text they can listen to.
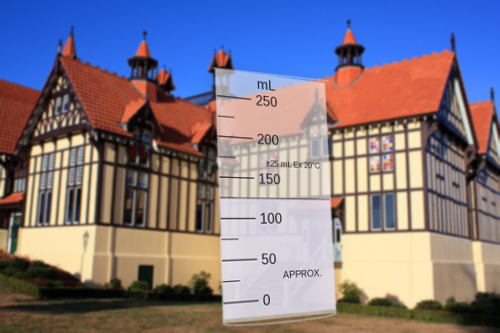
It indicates 125 mL
